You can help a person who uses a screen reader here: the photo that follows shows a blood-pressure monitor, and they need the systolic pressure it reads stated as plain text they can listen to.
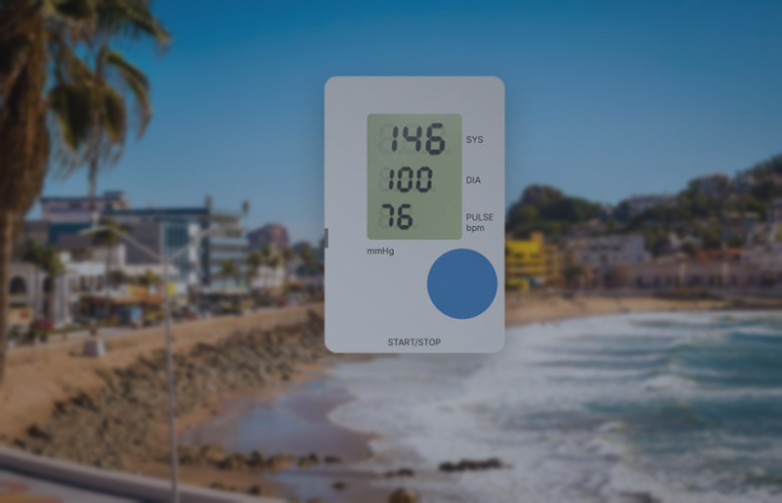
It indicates 146 mmHg
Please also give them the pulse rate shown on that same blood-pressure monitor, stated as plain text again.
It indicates 76 bpm
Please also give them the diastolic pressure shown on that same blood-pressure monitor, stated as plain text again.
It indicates 100 mmHg
